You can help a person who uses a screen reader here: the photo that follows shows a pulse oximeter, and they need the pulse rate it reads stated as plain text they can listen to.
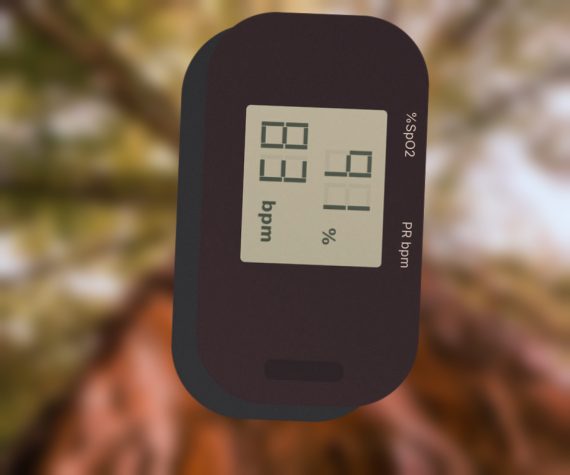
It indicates 83 bpm
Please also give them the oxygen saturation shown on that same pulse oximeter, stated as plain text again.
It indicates 91 %
